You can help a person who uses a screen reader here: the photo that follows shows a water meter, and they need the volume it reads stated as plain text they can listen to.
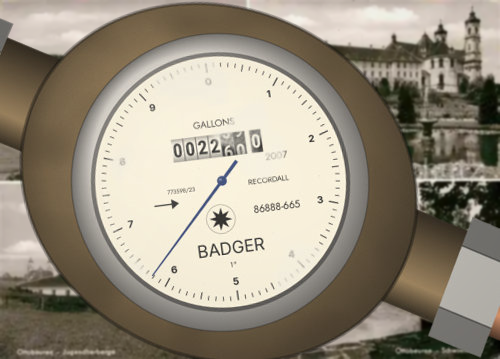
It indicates 22596.2 gal
